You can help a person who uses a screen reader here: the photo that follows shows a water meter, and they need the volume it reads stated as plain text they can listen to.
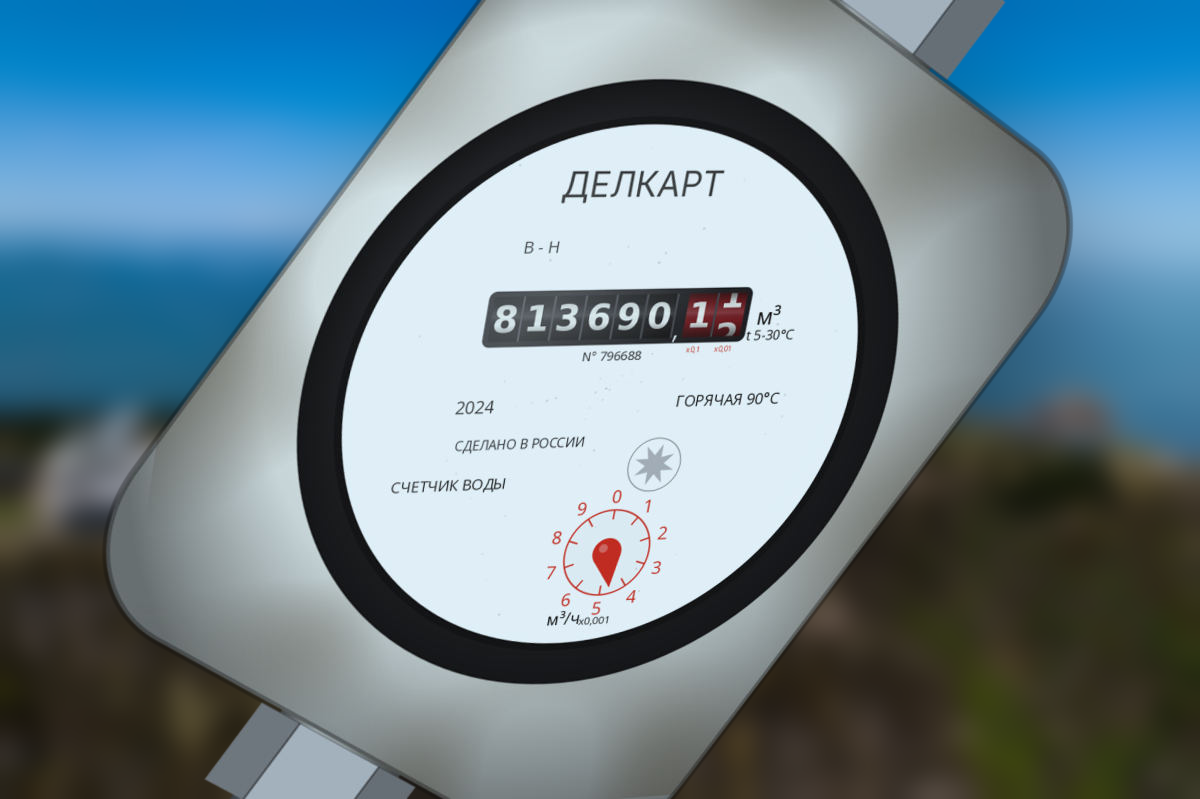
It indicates 813690.114 m³
